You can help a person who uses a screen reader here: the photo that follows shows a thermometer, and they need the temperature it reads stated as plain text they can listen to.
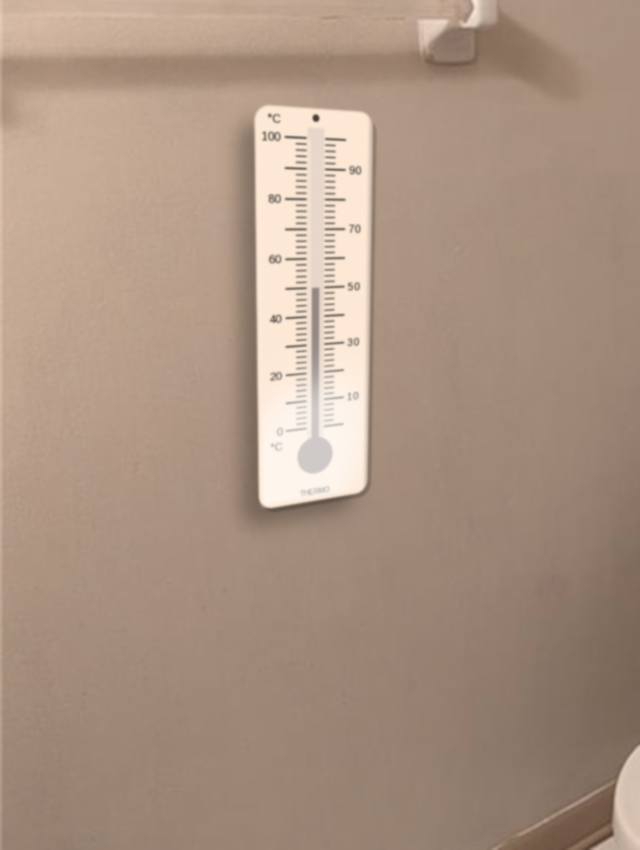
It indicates 50 °C
